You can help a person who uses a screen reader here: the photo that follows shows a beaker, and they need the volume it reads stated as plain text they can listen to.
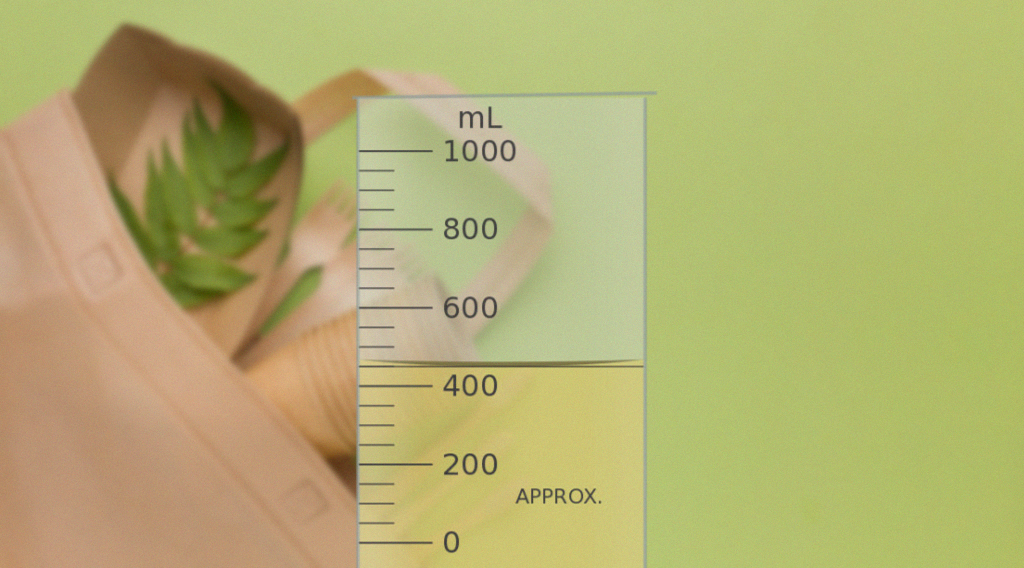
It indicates 450 mL
